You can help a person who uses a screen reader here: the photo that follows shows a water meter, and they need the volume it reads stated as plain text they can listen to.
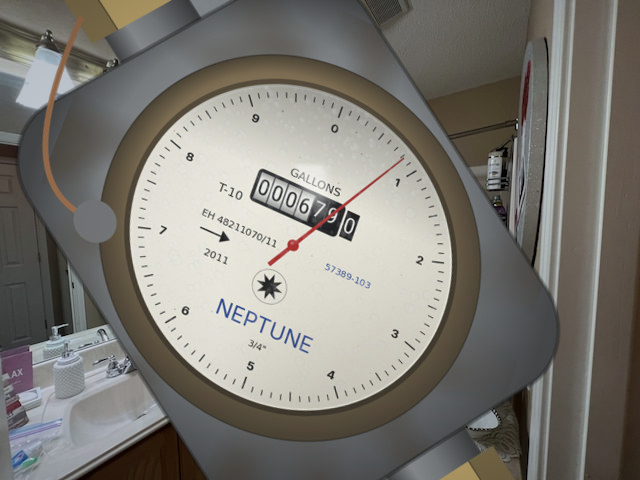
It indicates 6790.8 gal
